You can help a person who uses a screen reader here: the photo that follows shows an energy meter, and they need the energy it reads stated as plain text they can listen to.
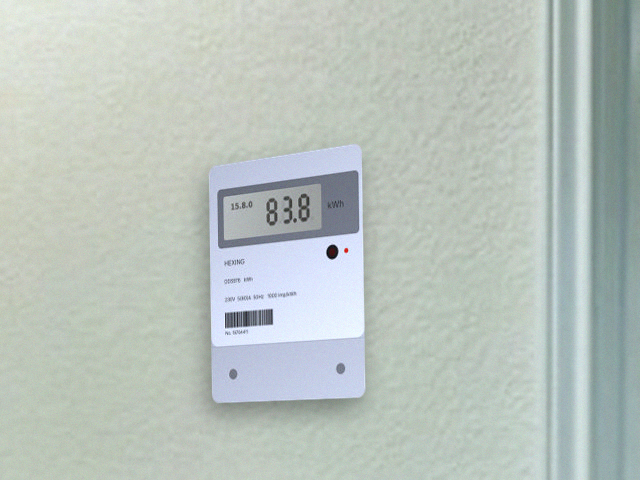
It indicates 83.8 kWh
